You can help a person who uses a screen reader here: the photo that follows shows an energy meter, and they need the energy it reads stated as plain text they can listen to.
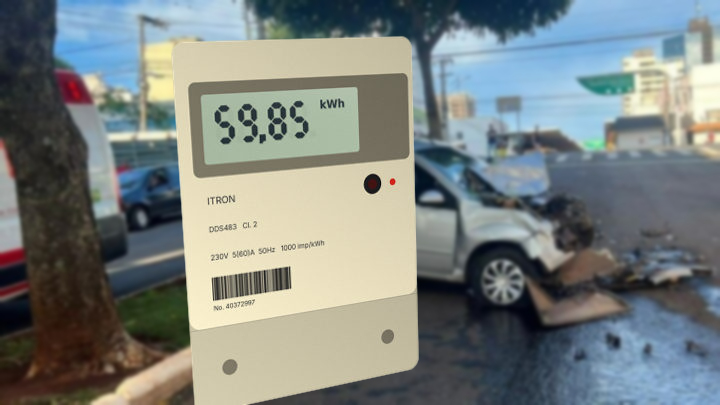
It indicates 59.85 kWh
